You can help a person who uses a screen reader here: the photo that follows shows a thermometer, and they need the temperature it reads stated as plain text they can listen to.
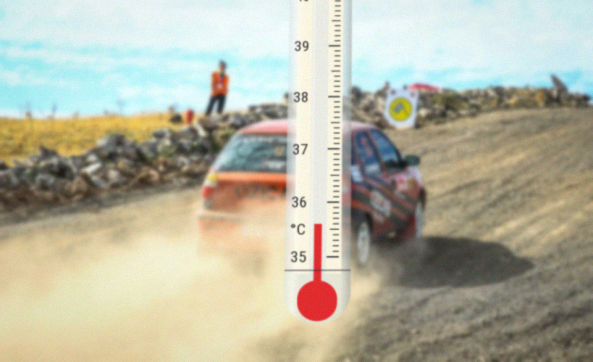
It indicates 35.6 °C
